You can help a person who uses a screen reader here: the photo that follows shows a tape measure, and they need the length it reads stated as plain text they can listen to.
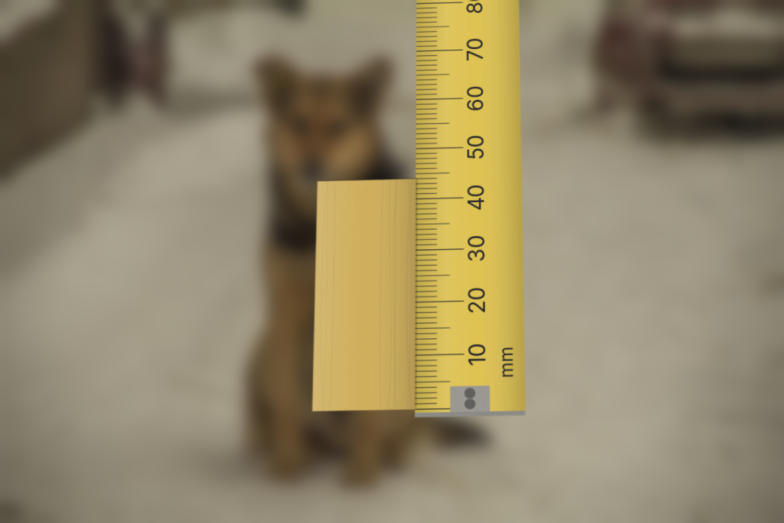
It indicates 44 mm
